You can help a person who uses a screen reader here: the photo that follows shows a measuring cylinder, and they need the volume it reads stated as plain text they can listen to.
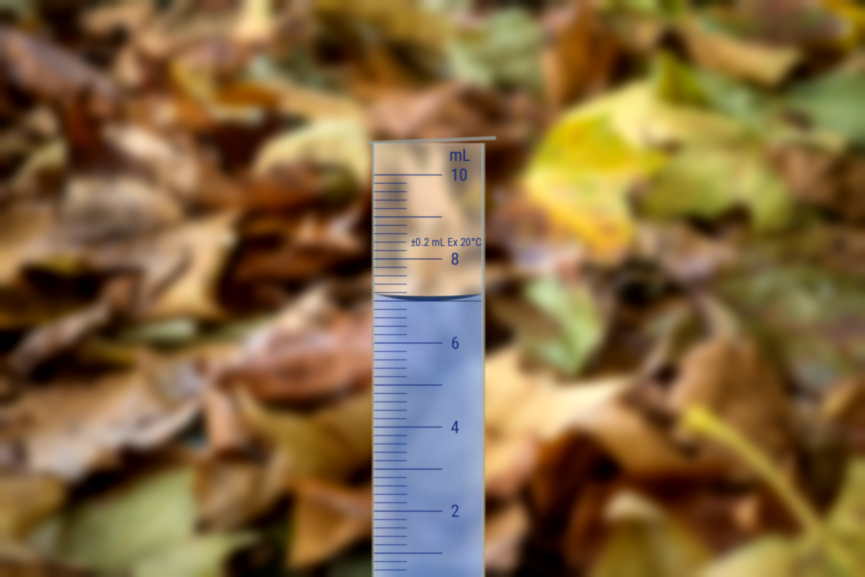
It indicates 7 mL
